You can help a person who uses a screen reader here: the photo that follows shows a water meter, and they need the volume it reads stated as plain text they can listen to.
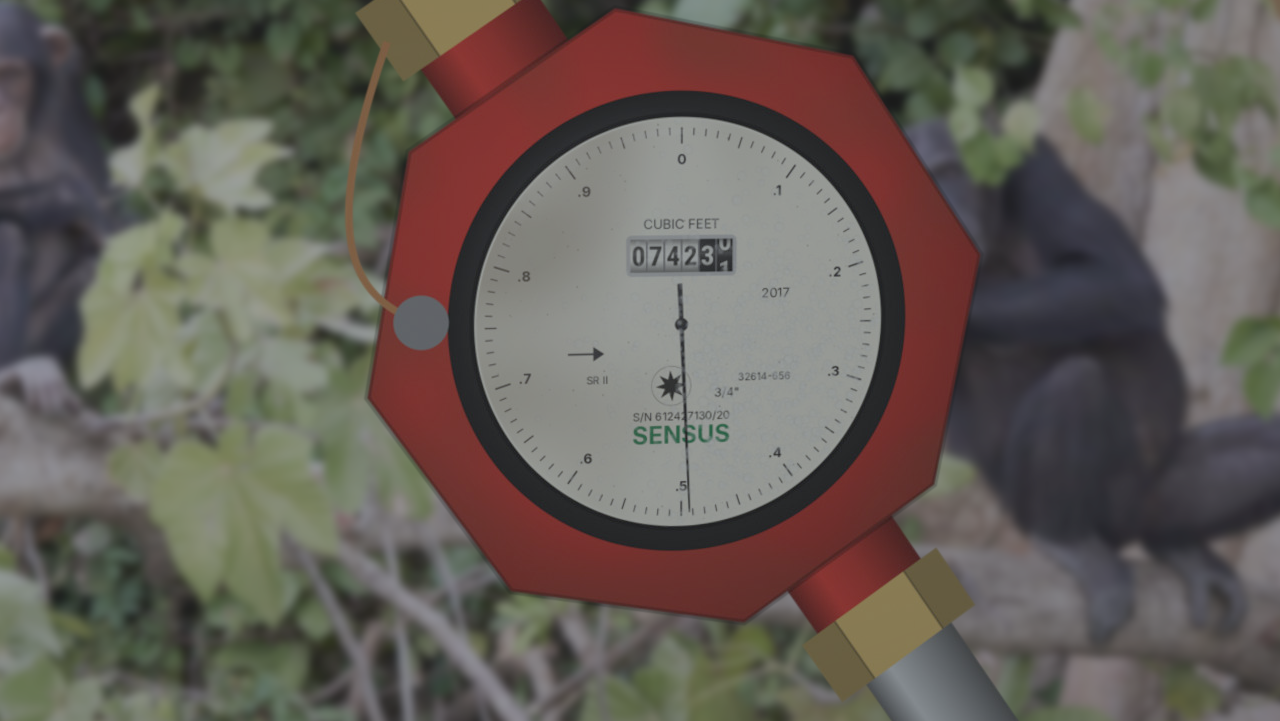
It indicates 74230.49 ft³
